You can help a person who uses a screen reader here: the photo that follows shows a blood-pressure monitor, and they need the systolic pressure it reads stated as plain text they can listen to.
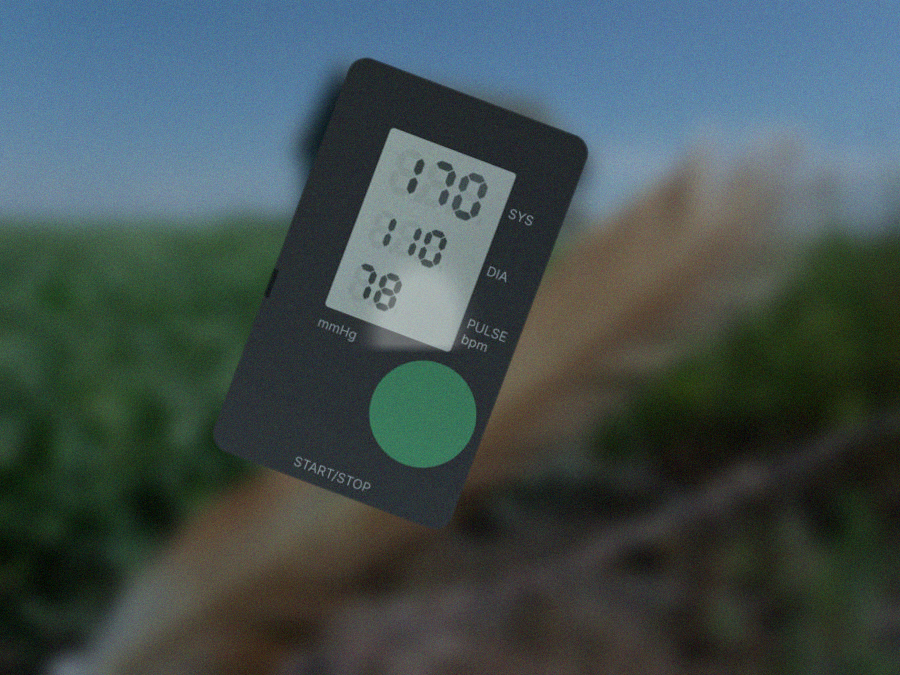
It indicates 170 mmHg
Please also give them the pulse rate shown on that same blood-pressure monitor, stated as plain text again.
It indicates 78 bpm
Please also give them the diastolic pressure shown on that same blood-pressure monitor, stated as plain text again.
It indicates 110 mmHg
